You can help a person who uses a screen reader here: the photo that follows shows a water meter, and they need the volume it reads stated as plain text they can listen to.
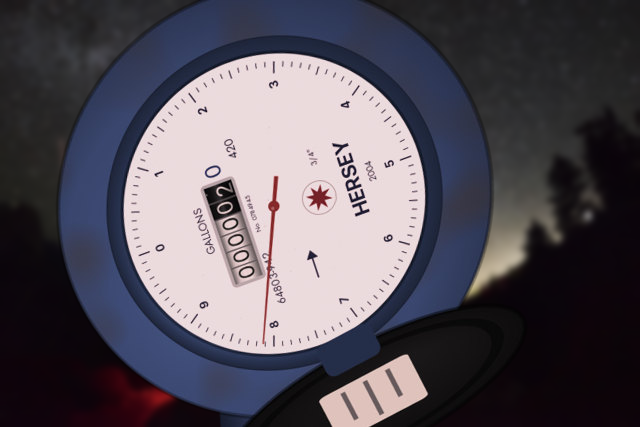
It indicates 18.1 gal
